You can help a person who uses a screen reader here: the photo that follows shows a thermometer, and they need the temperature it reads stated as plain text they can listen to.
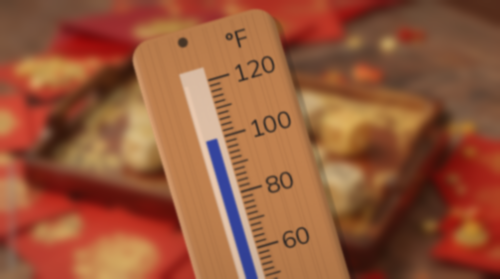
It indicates 100 °F
